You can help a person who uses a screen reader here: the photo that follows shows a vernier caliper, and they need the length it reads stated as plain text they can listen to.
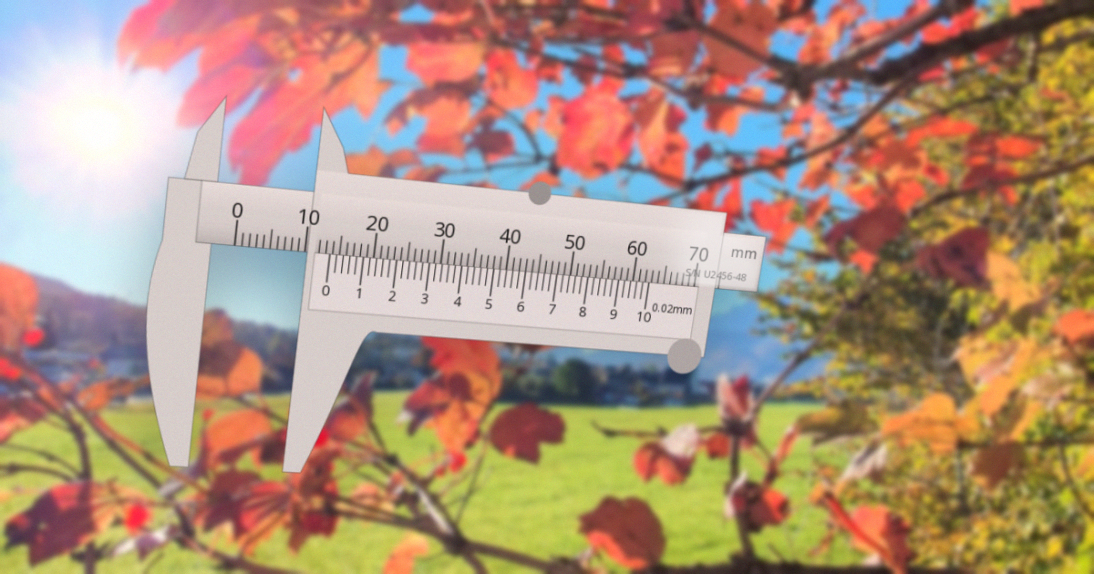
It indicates 13.6 mm
